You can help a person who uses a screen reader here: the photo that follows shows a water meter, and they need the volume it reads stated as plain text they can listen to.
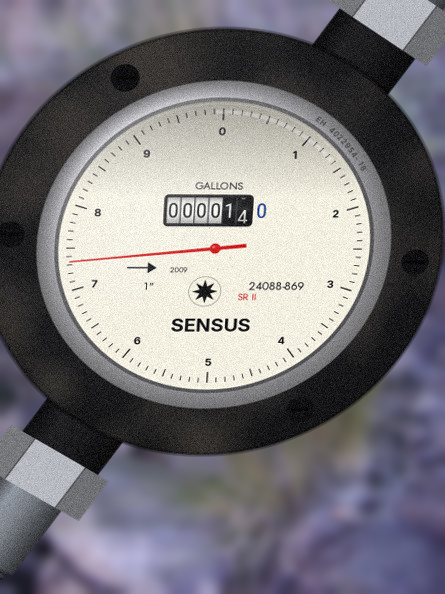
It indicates 137.3 gal
